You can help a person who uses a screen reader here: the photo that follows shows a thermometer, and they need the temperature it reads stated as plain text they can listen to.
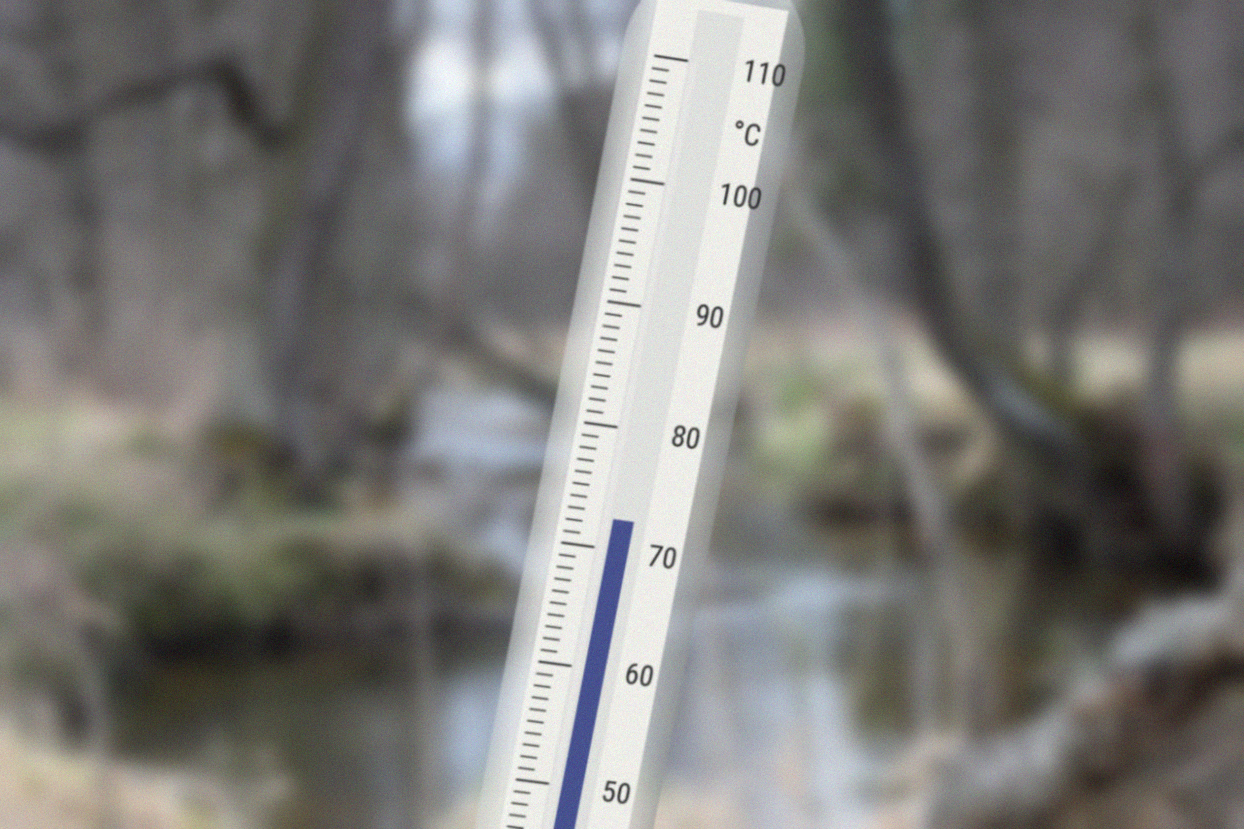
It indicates 72.5 °C
